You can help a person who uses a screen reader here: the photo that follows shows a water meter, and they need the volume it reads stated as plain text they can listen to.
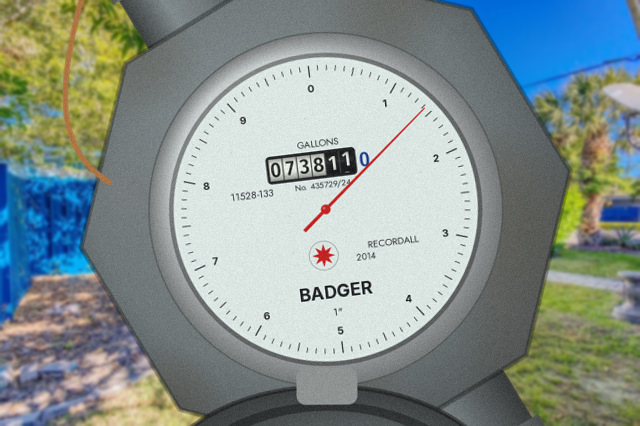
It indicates 738111.4 gal
